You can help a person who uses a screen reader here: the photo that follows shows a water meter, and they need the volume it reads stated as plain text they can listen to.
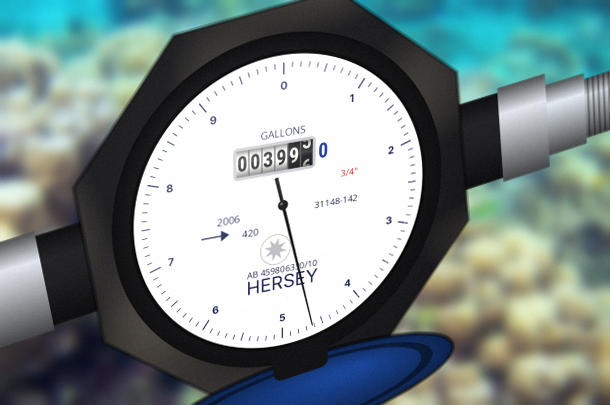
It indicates 39954.6 gal
